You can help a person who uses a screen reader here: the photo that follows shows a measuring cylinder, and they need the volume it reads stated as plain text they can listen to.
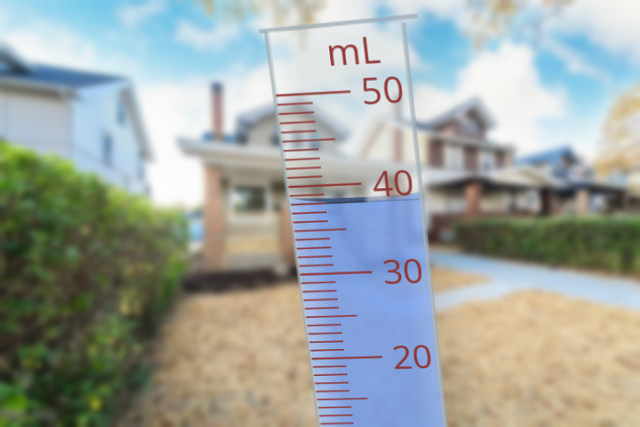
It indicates 38 mL
